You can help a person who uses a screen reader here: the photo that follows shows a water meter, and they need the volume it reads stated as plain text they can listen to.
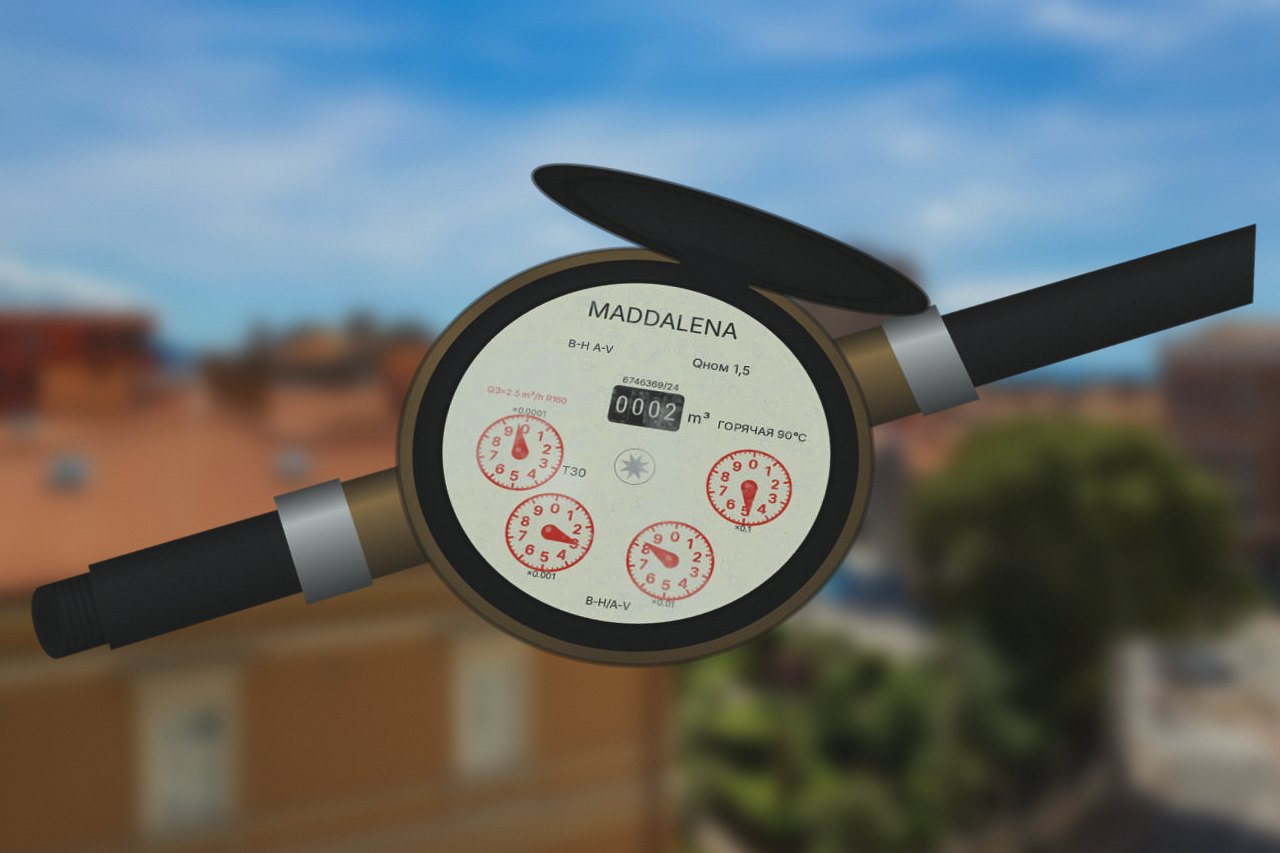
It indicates 2.4829 m³
